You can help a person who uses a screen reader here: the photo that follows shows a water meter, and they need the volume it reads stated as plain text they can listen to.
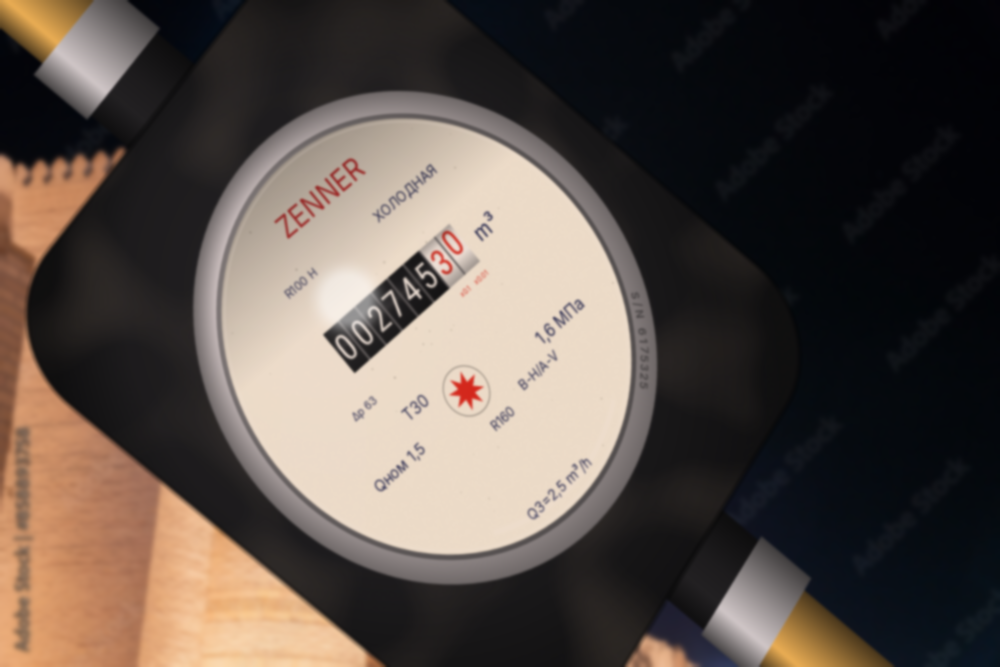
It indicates 2745.30 m³
